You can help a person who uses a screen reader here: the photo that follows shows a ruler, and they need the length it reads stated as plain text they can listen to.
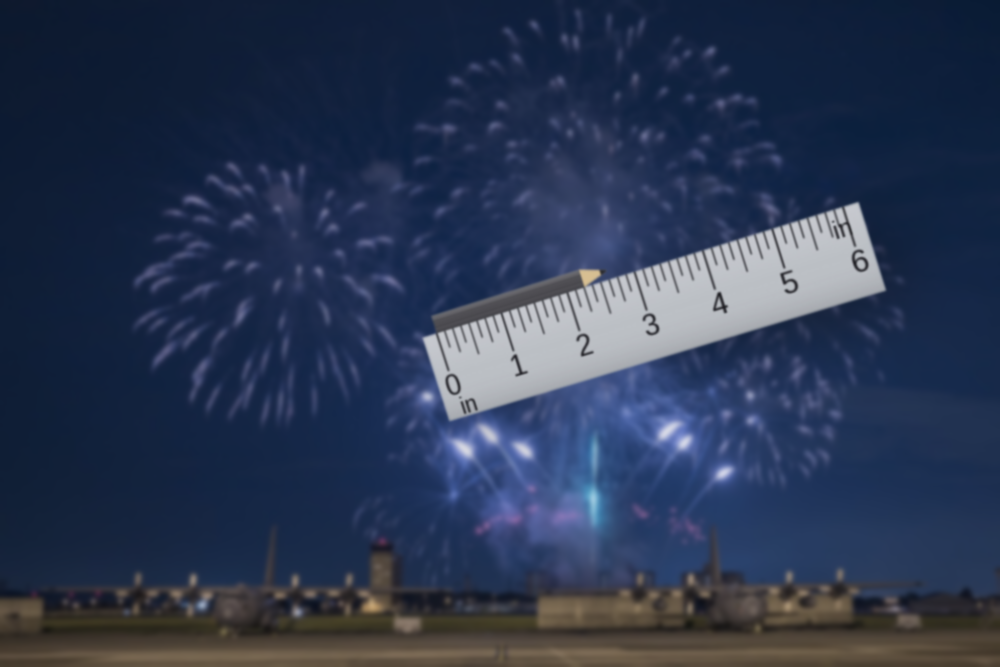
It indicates 2.625 in
